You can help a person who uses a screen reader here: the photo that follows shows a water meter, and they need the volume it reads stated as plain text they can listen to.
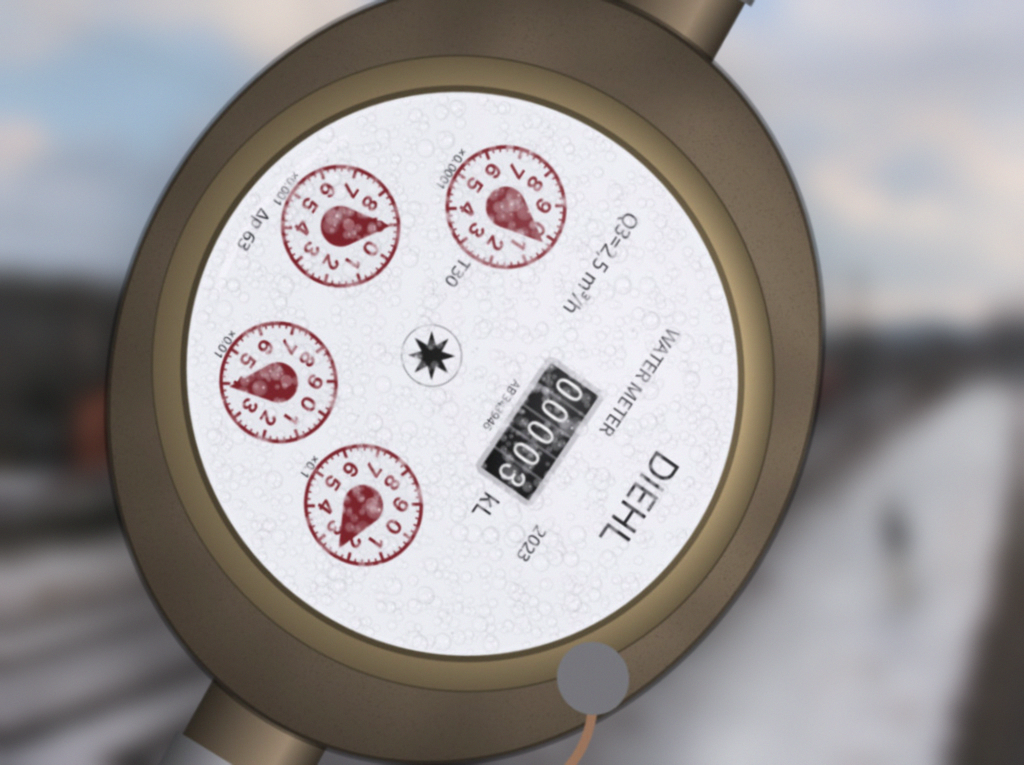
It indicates 3.2390 kL
